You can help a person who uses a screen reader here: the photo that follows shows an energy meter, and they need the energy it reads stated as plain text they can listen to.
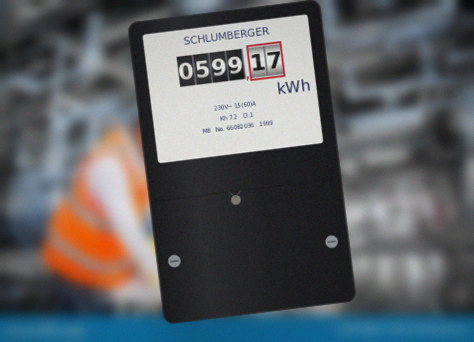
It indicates 599.17 kWh
